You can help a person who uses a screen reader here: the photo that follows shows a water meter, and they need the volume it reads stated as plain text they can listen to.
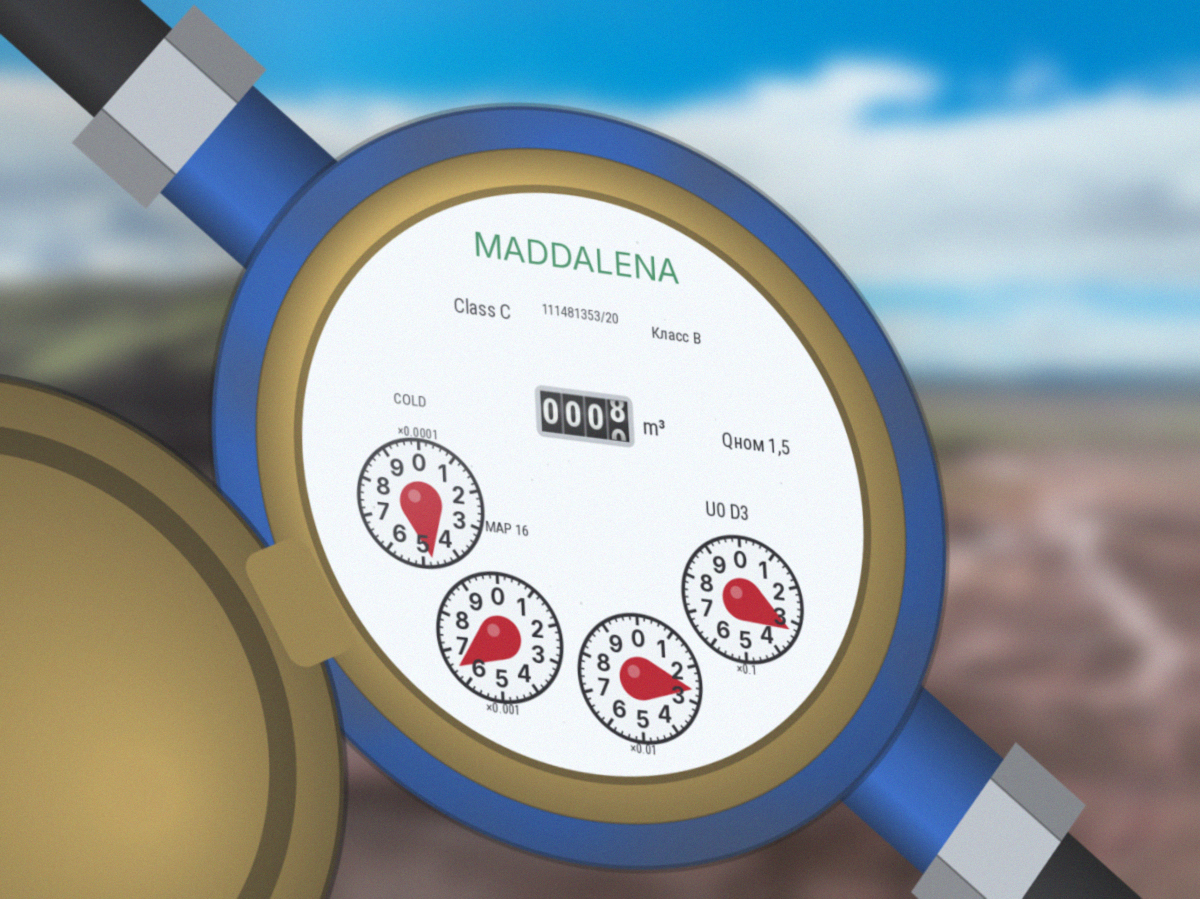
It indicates 8.3264 m³
